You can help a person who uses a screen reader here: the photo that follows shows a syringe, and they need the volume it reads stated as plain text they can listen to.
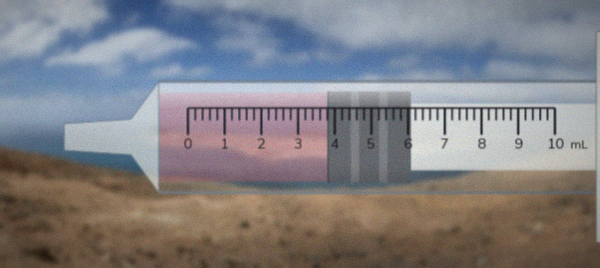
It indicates 3.8 mL
